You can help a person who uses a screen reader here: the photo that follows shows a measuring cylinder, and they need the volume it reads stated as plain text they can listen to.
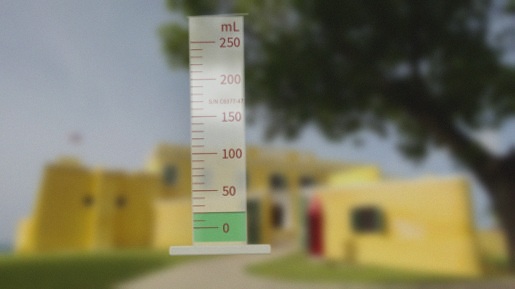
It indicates 20 mL
